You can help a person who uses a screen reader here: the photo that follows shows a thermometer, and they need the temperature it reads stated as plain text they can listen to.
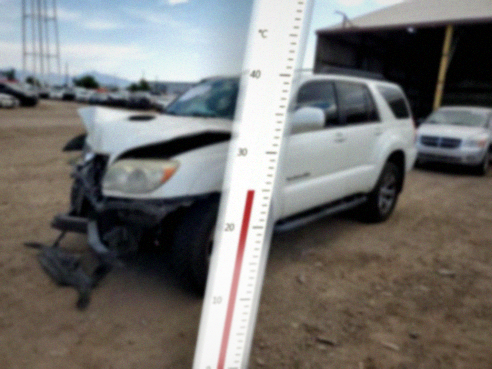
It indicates 25 °C
